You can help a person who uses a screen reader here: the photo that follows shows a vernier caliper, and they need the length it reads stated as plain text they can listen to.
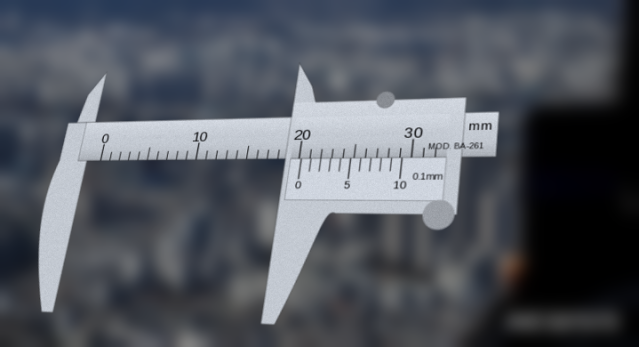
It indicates 20.2 mm
